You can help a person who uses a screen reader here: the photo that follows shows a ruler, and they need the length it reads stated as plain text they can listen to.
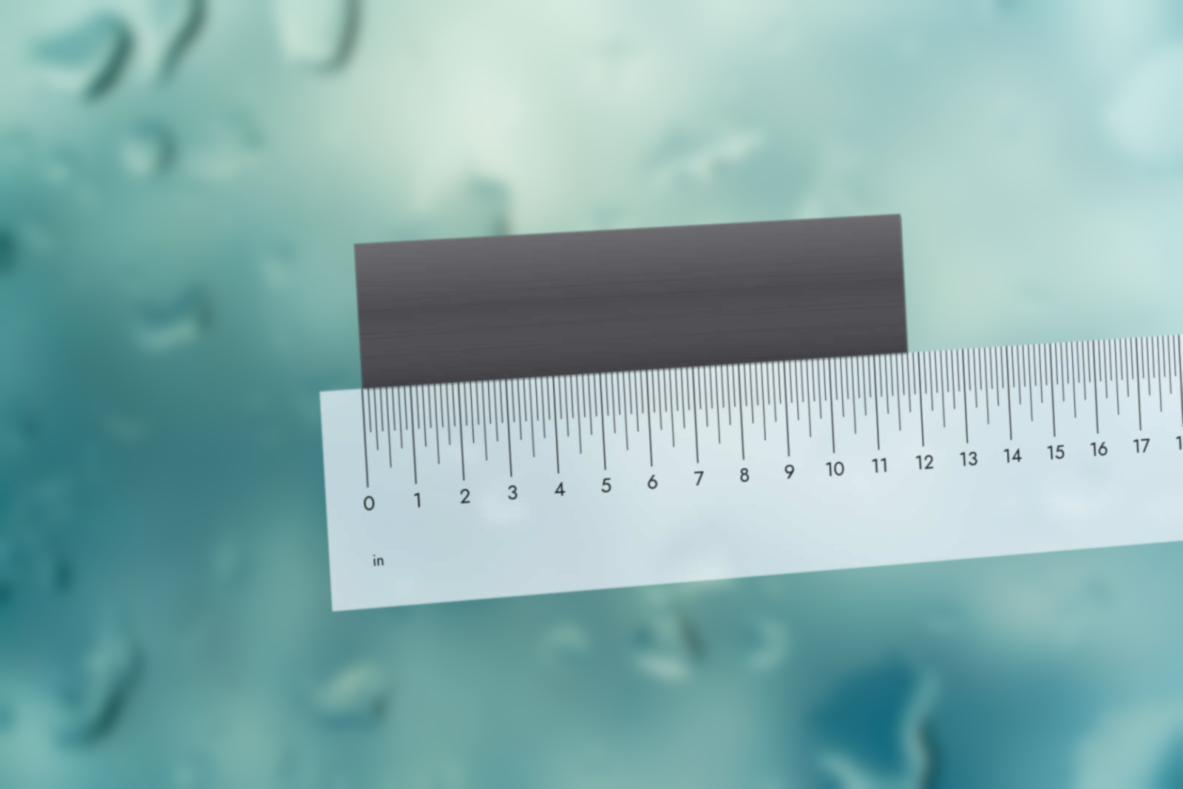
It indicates 11.75 in
